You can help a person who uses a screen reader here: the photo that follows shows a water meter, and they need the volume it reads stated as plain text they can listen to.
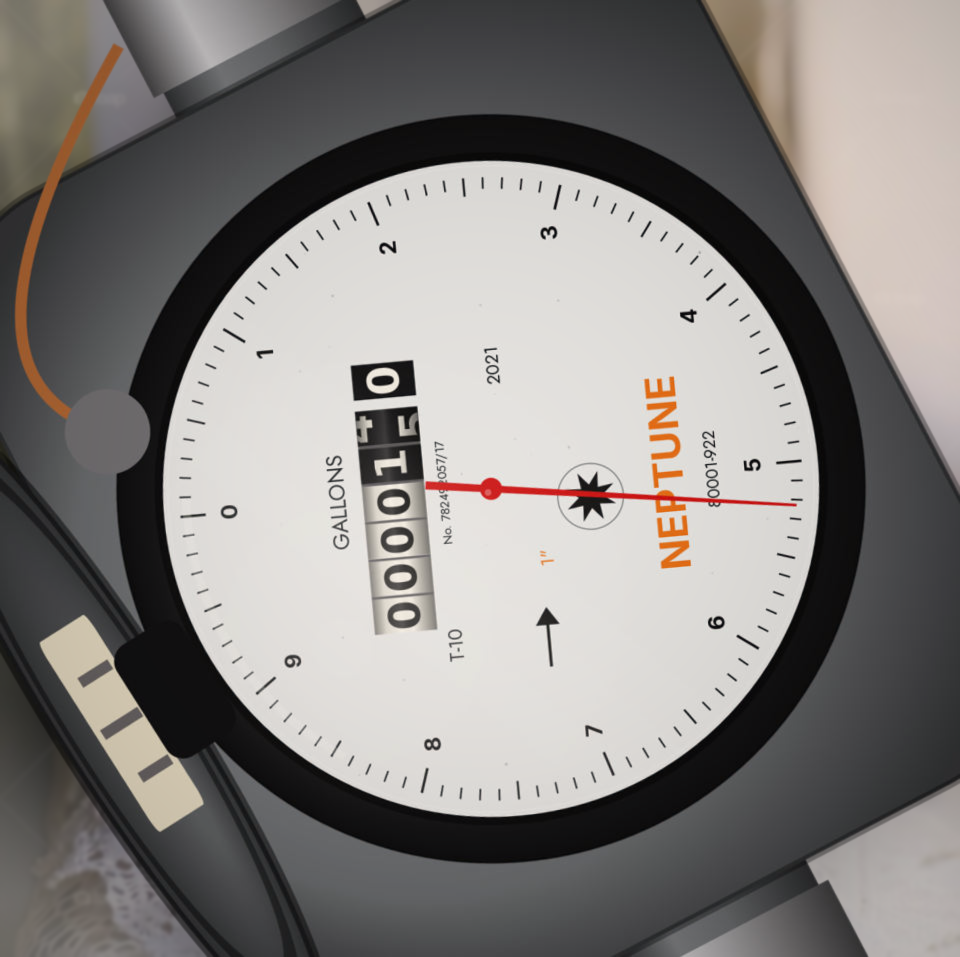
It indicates 145.2 gal
